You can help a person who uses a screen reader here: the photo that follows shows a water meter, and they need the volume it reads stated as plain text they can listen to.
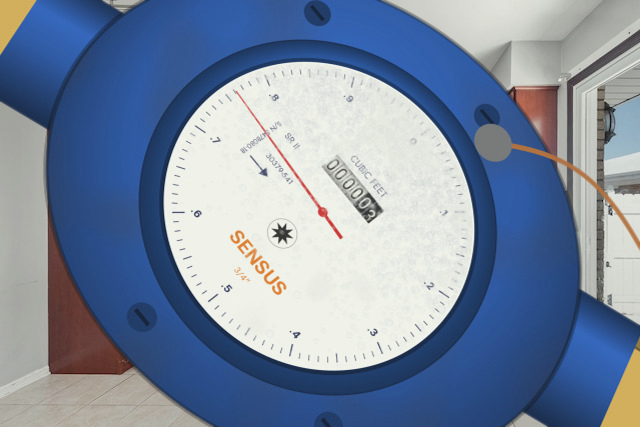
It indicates 2.76 ft³
